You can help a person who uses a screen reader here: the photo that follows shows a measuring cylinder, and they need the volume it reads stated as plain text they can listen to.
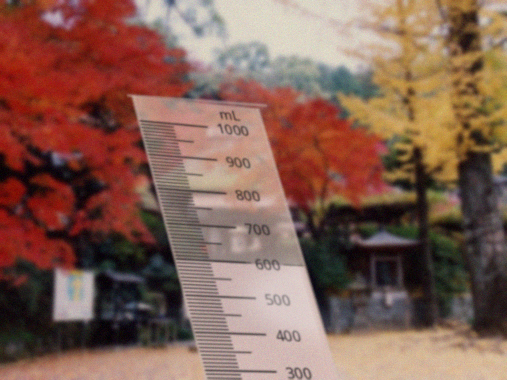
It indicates 600 mL
